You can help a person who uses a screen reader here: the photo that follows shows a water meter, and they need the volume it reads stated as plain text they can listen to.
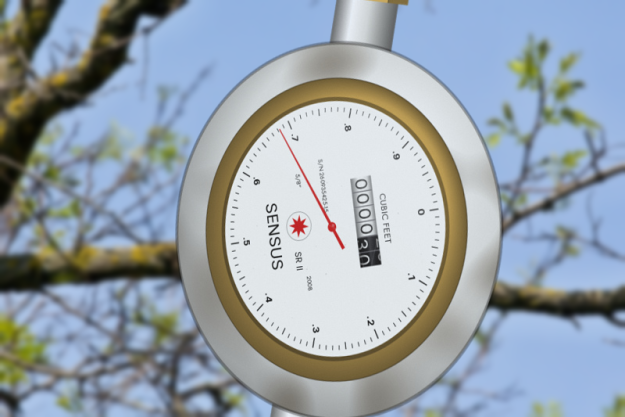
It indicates 29.68 ft³
